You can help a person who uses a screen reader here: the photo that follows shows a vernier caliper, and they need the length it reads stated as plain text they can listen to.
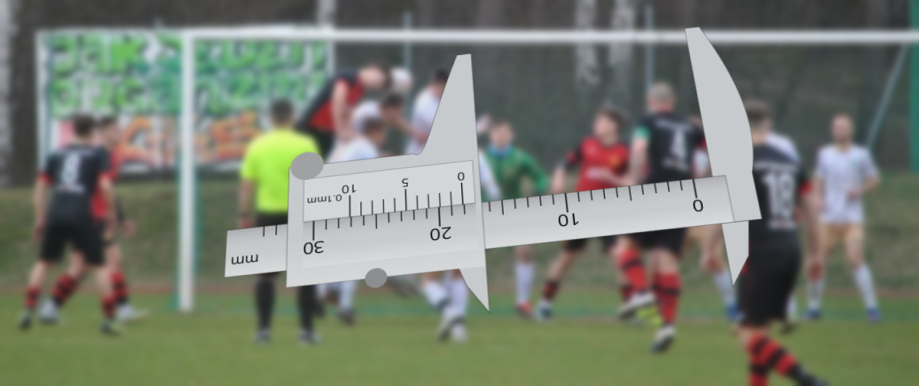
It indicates 18.1 mm
